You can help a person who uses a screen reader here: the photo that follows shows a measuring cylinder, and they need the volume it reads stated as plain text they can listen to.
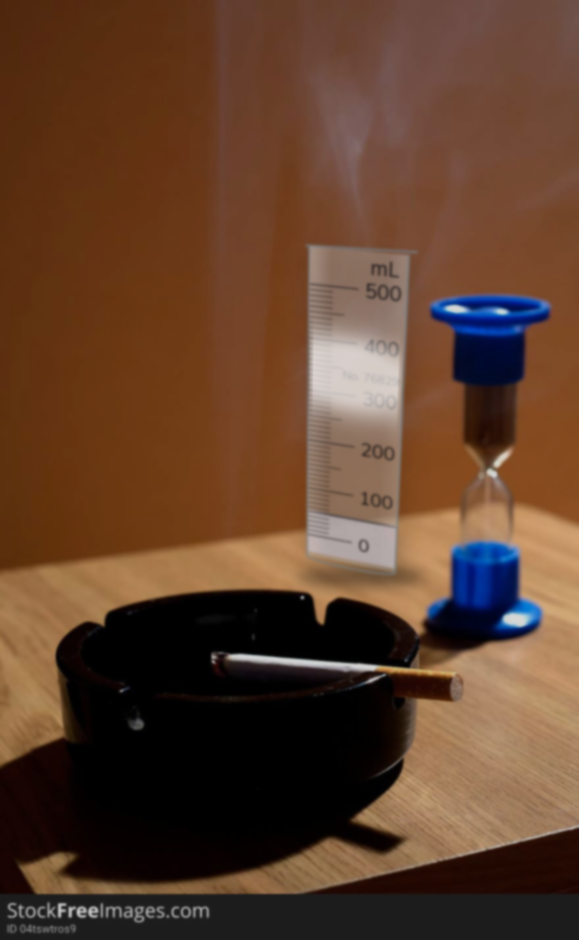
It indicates 50 mL
